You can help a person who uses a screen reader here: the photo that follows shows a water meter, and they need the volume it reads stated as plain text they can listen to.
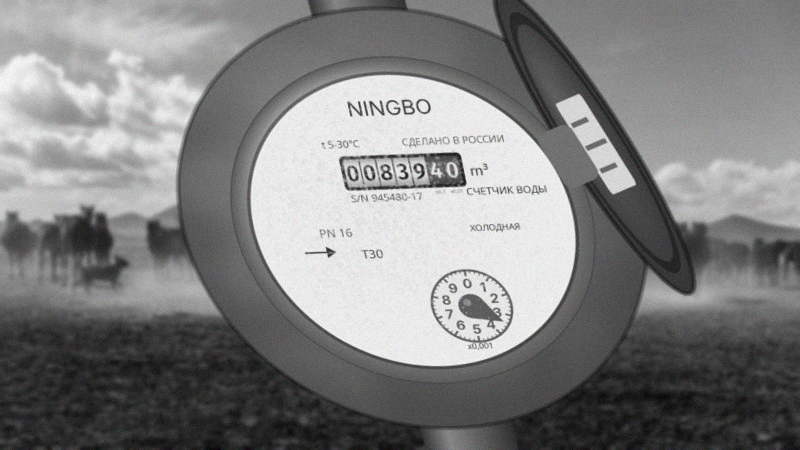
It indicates 839.403 m³
